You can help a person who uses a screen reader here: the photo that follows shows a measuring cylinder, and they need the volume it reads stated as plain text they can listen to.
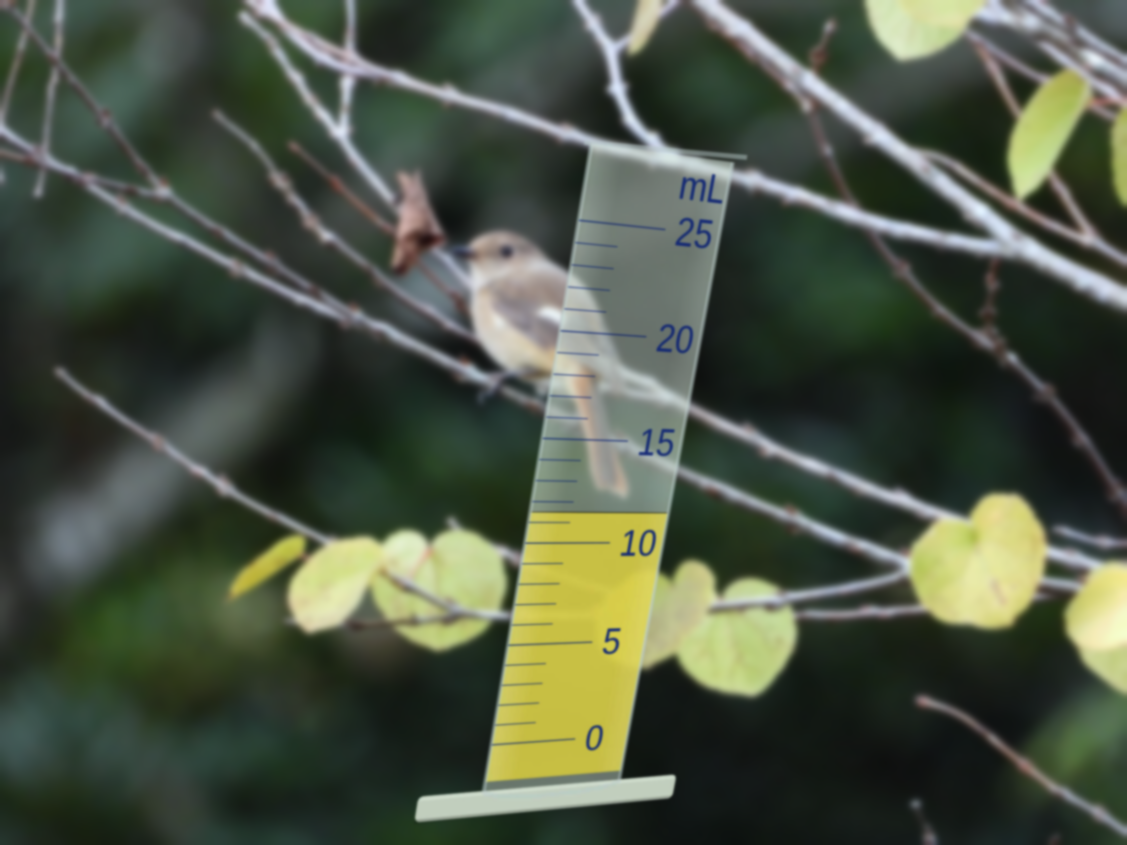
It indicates 11.5 mL
